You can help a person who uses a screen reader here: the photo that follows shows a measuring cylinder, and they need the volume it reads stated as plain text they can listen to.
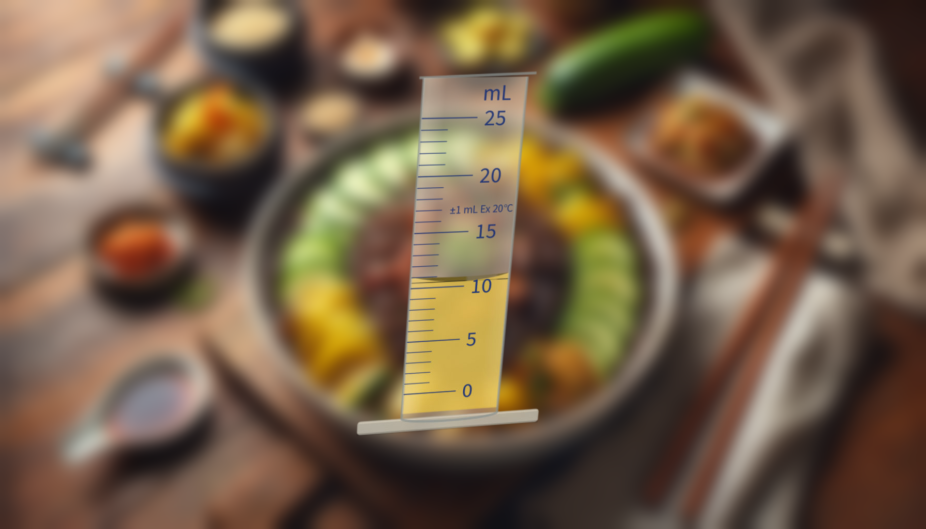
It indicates 10.5 mL
